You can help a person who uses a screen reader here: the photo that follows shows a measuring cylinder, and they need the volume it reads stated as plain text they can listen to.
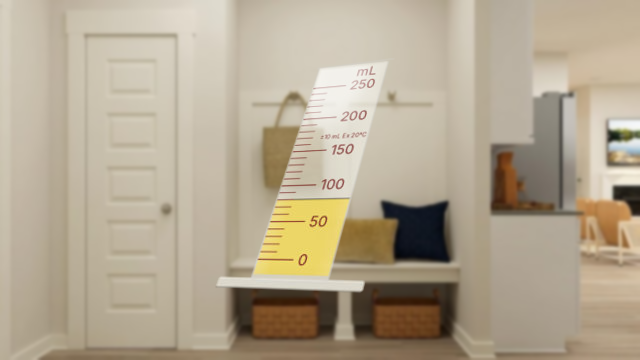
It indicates 80 mL
